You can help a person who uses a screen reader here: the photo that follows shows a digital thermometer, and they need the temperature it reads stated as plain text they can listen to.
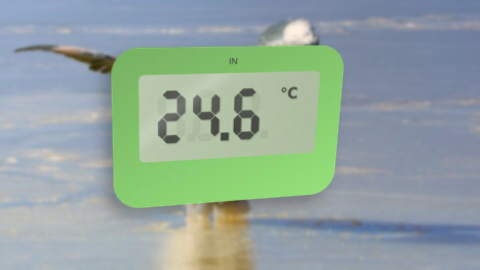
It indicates 24.6 °C
